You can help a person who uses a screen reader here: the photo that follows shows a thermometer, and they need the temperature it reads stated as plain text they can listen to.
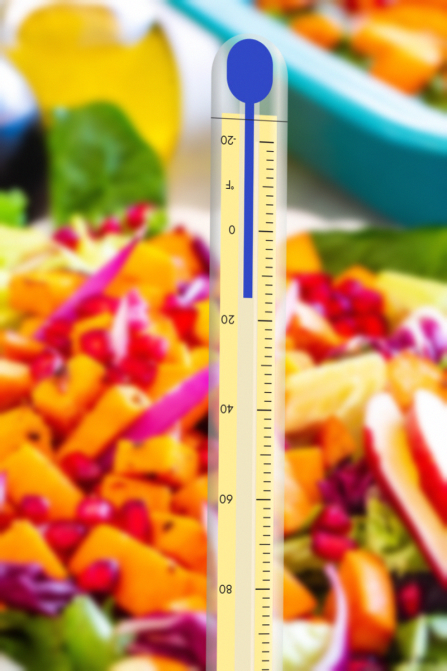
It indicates 15 °F
